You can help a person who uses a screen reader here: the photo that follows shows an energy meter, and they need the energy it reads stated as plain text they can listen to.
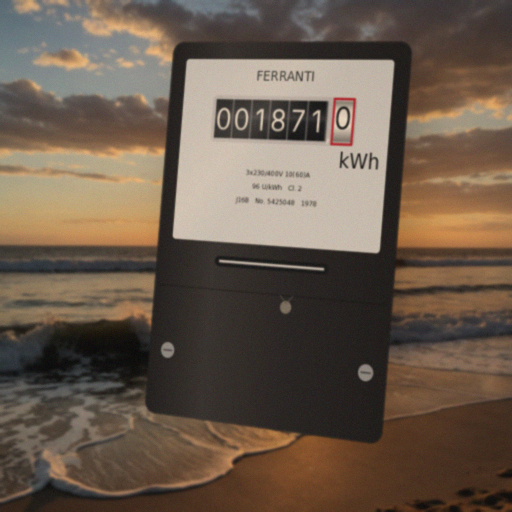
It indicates 1871.0 kWh
